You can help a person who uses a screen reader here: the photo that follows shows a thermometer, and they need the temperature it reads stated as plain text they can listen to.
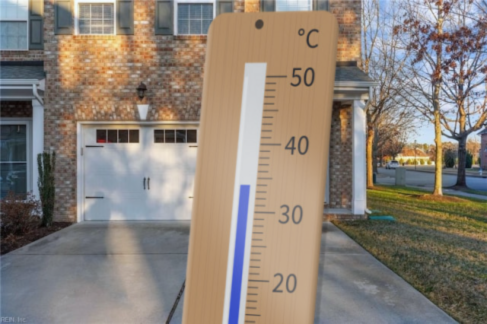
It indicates 34 °C
